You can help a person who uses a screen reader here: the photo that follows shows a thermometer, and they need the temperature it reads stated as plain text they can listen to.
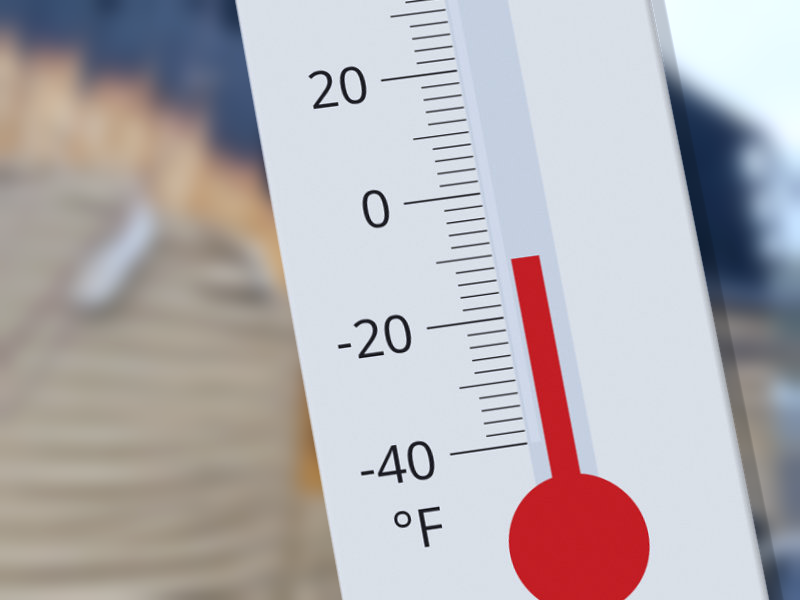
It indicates -11 °F
